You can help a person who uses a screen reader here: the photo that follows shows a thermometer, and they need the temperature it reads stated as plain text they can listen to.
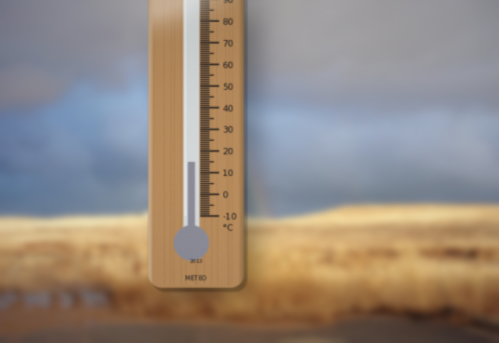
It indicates 15 °C
